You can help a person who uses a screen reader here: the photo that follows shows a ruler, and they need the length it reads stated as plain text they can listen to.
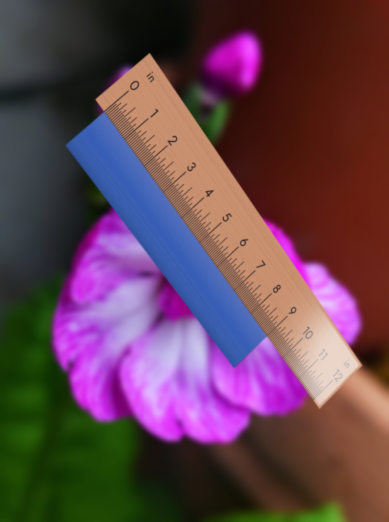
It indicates 9 in
